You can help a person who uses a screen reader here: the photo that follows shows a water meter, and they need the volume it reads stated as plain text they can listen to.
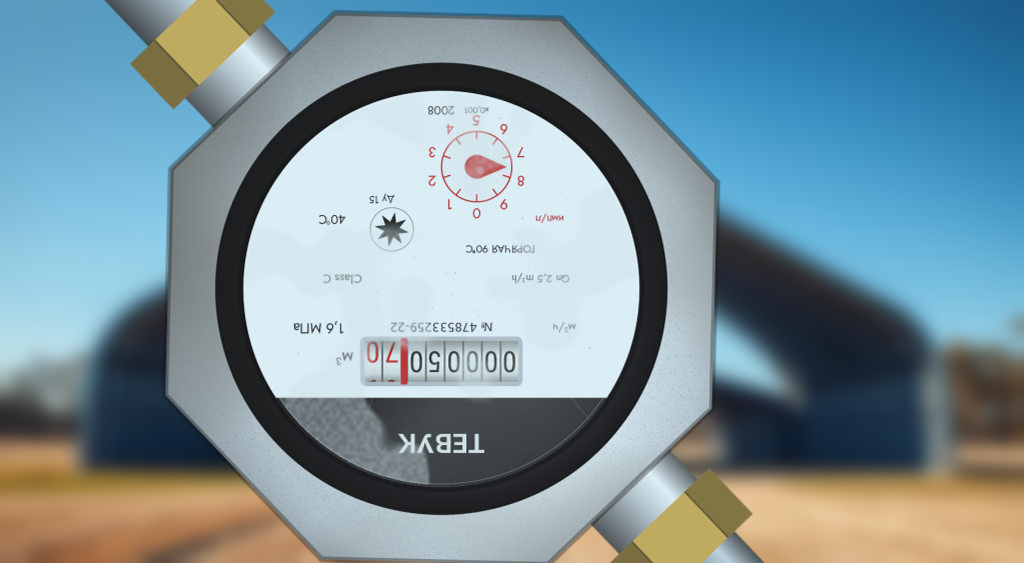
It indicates 50.697 m³
